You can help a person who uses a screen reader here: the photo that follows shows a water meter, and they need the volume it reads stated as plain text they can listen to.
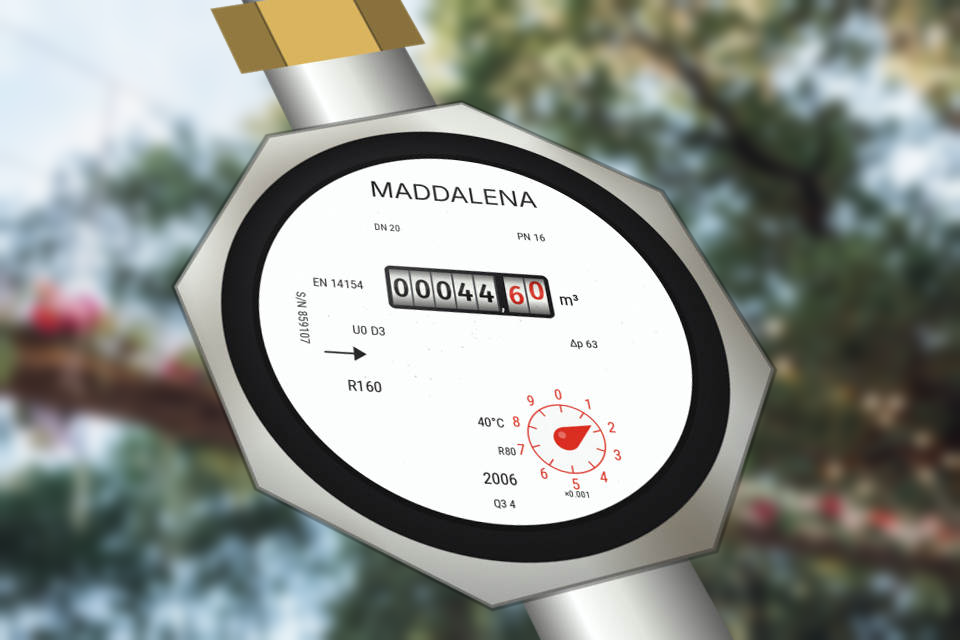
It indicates 44.601 m³
